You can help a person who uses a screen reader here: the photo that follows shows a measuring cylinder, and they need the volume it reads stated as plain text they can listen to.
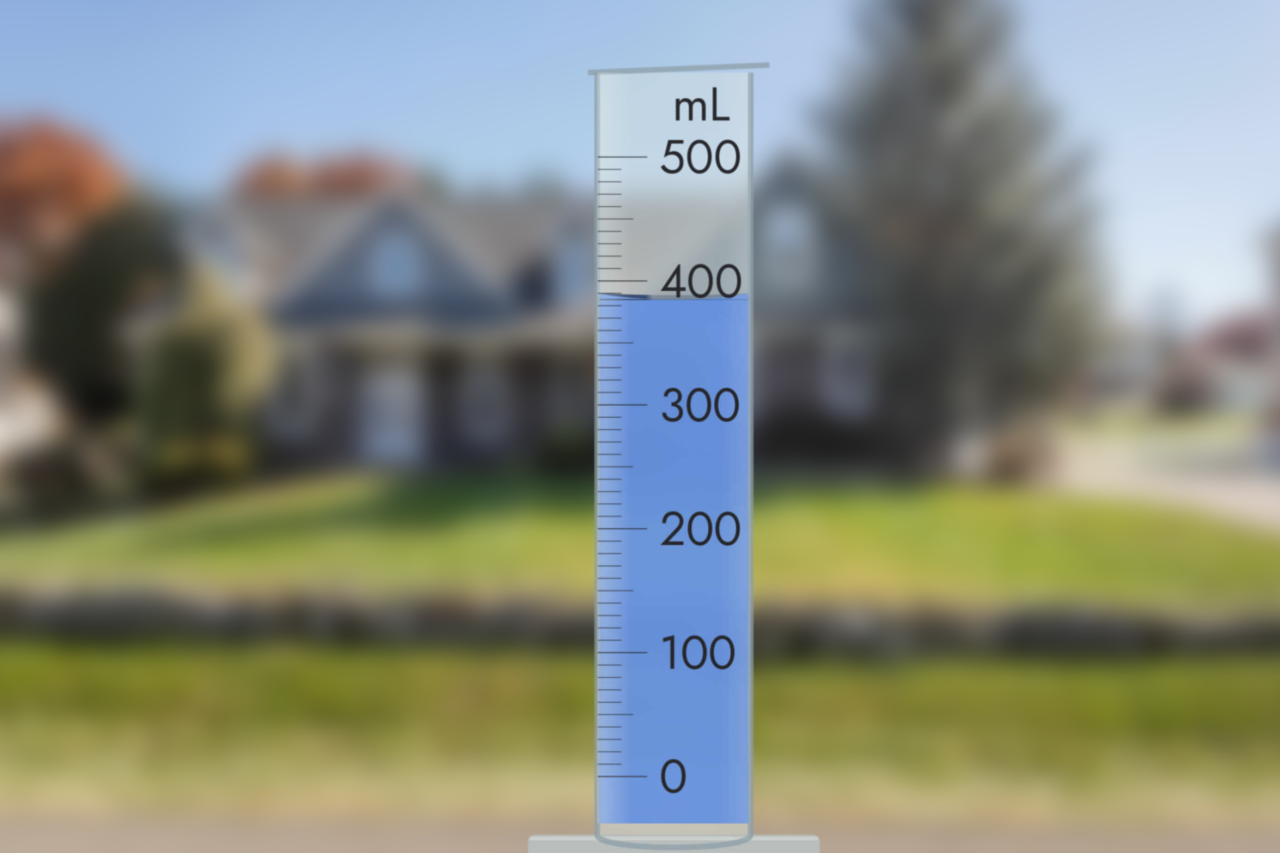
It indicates 385 mL
